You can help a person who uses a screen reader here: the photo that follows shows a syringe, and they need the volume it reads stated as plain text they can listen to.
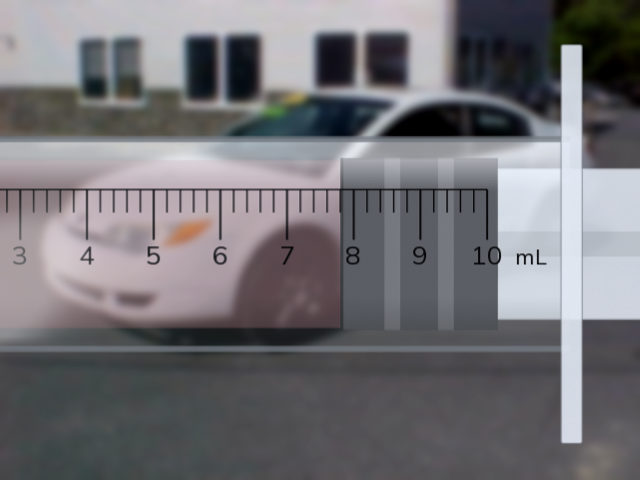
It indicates 7.8 mL
